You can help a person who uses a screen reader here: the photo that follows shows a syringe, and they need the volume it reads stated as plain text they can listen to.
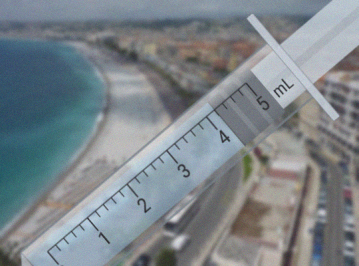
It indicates 4.2 mL
